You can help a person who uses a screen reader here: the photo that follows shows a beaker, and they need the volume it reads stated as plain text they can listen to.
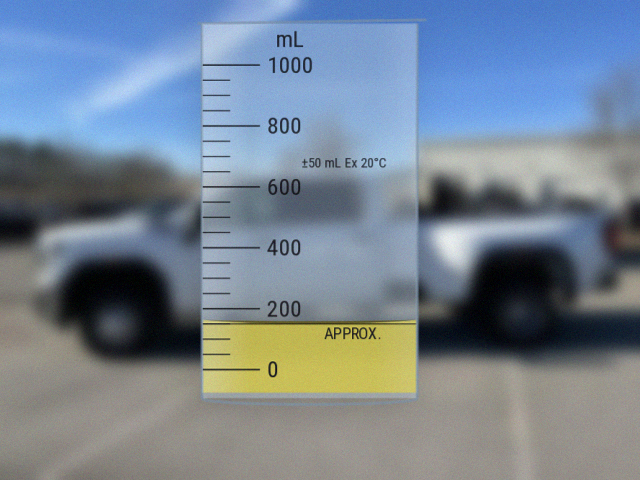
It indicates 150 mL
